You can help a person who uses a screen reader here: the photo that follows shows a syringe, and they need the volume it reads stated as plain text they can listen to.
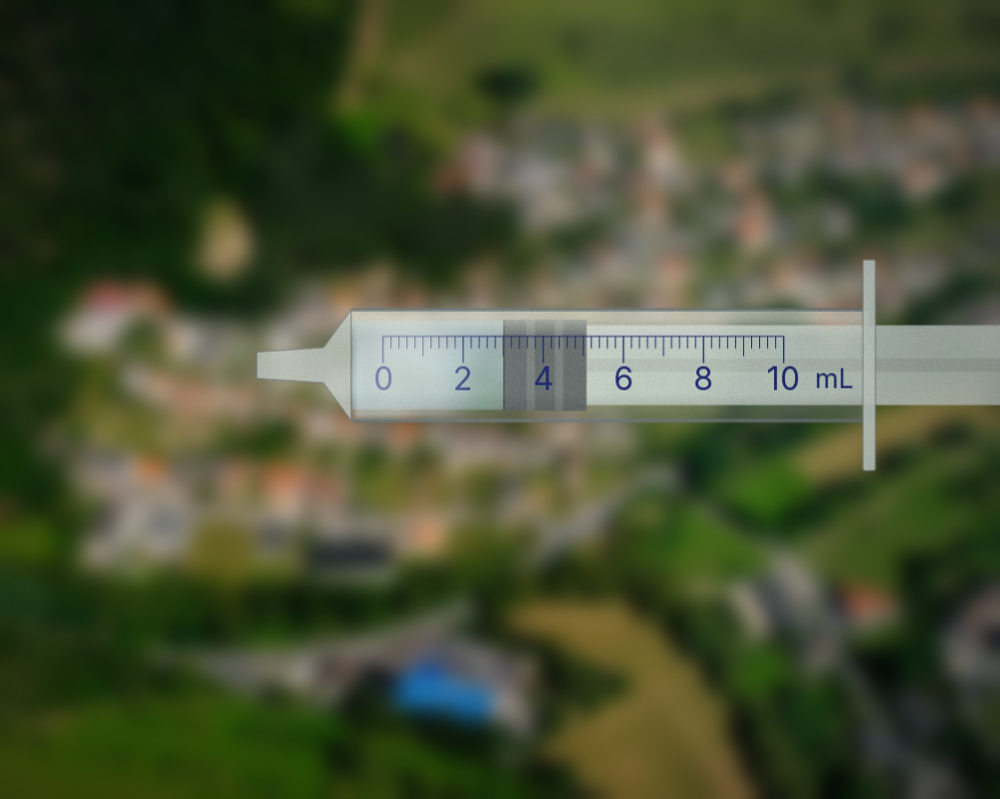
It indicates 3 mL
